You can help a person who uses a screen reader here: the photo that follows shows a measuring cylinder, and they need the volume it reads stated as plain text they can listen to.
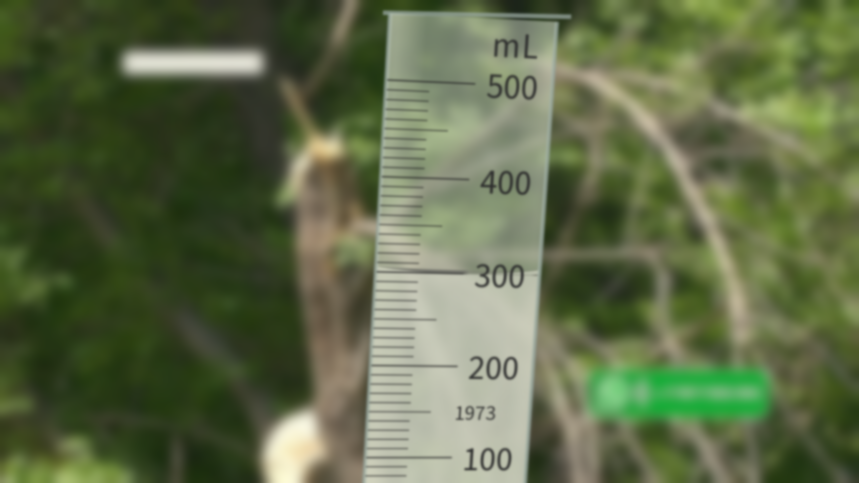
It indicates 300 mL
